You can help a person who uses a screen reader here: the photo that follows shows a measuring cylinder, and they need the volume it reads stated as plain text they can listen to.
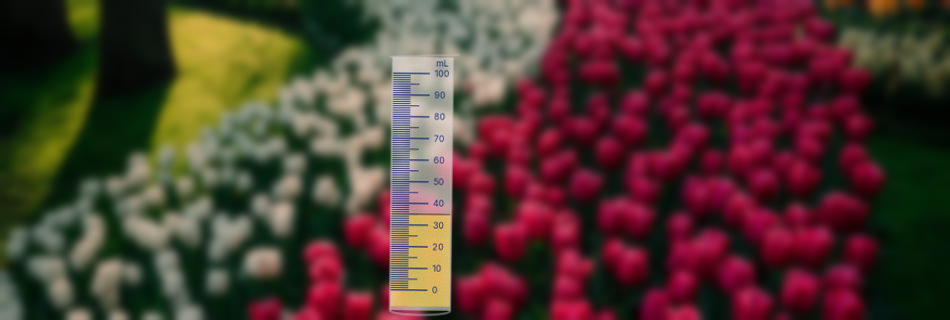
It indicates 35 mL
